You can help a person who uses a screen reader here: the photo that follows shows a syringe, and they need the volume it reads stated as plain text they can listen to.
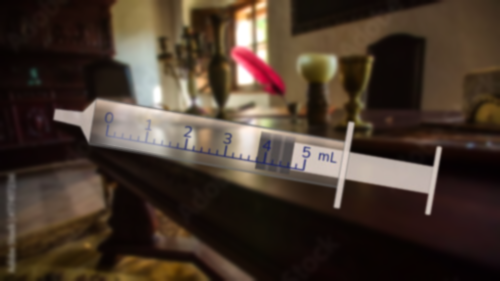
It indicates 3.8 mL
